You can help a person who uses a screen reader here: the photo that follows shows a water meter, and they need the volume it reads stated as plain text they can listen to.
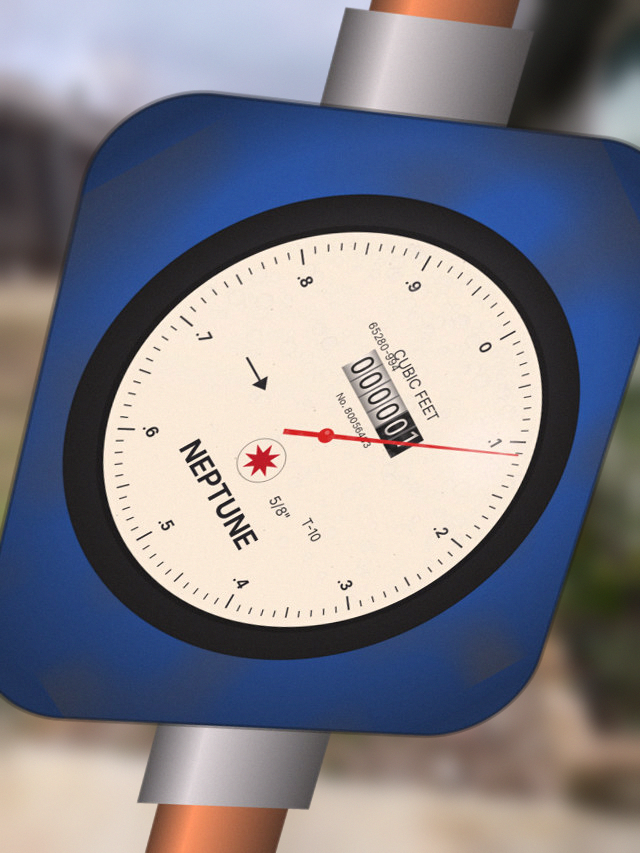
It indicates 1.11 ft³
